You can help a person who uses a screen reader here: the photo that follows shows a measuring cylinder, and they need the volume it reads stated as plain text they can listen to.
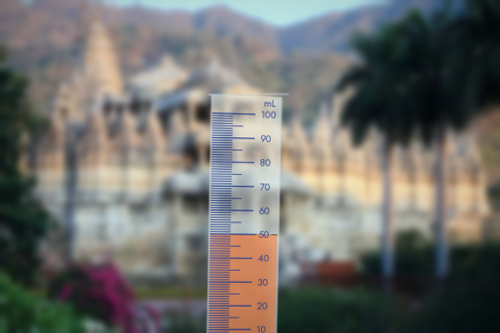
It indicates 50 mL
